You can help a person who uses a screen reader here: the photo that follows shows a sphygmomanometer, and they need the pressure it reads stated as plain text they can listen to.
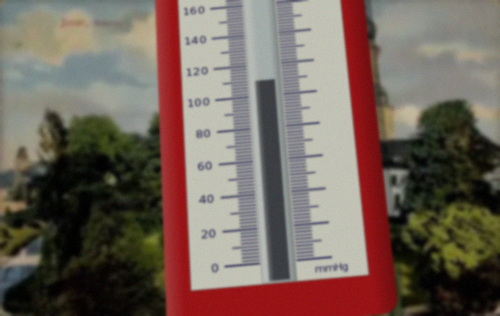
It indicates 110 mmHg
